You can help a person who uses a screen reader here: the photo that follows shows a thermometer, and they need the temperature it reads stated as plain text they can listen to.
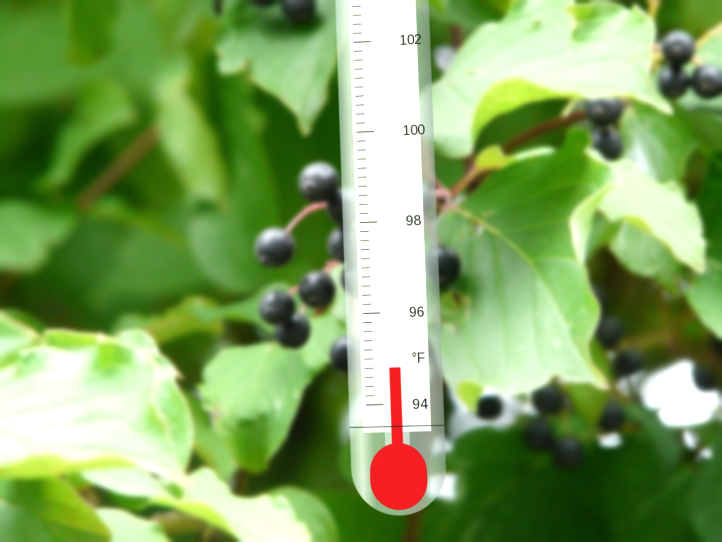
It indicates 94.8 °F
